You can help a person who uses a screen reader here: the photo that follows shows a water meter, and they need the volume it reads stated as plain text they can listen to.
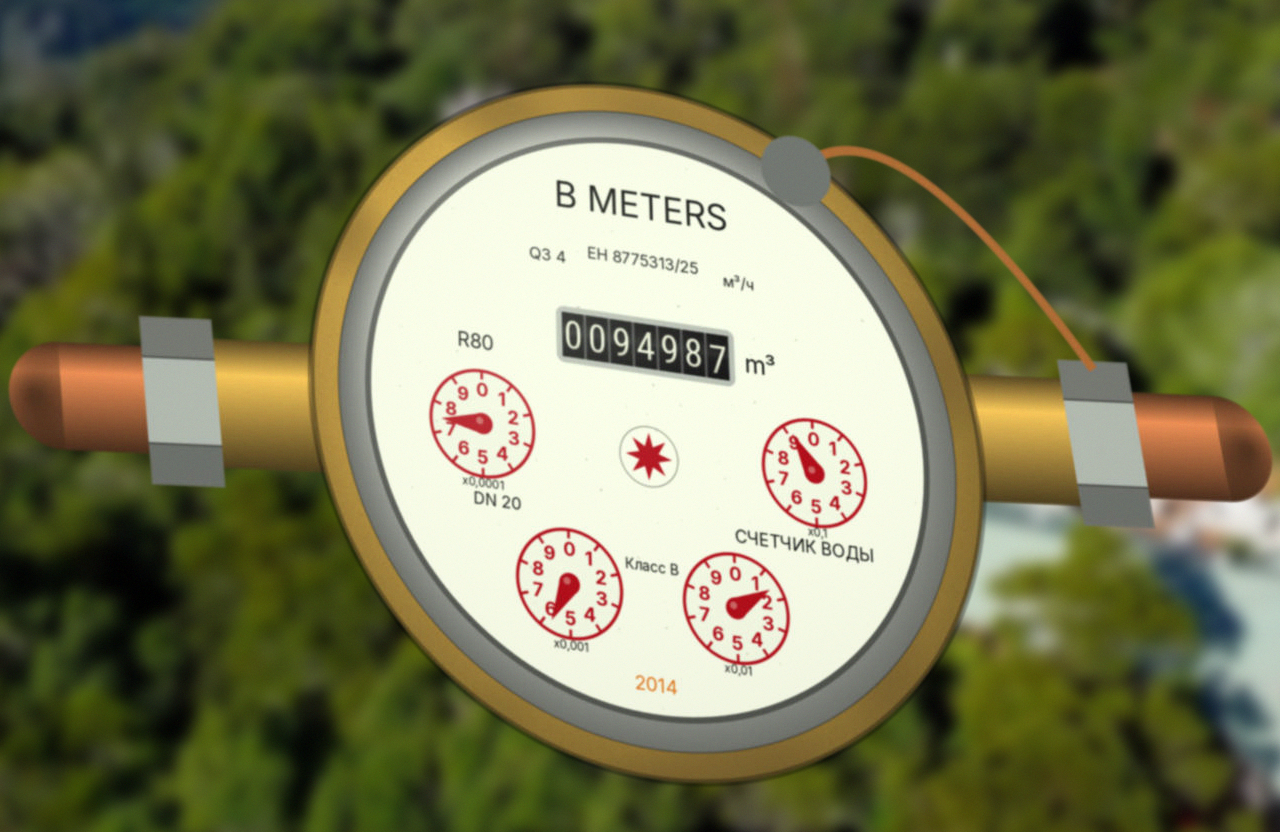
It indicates 94986.9157 m³
